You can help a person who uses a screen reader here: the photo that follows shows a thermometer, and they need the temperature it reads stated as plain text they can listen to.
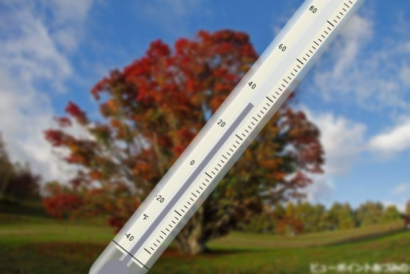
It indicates 34 °F
